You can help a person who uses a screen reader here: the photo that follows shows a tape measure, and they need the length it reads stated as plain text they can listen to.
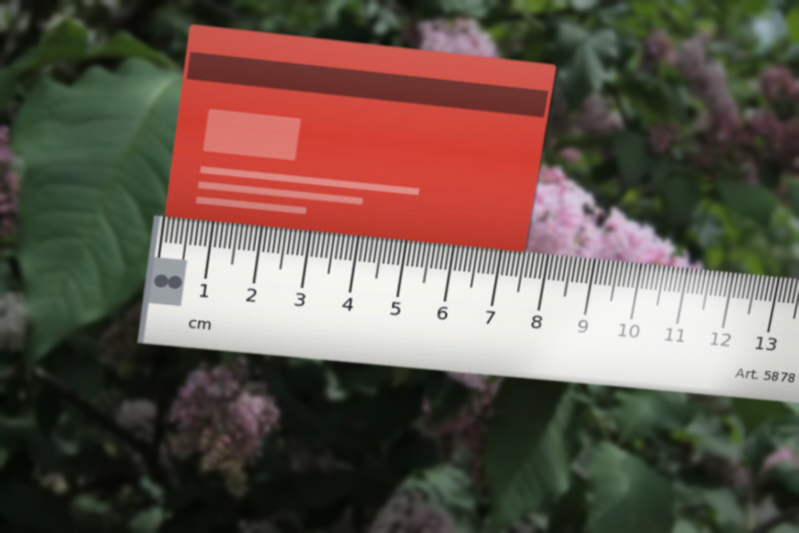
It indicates 7.5 cm
